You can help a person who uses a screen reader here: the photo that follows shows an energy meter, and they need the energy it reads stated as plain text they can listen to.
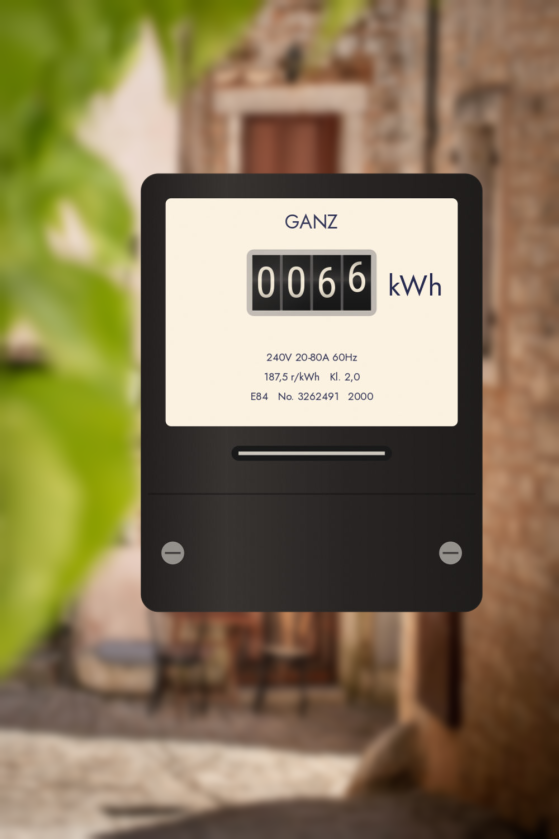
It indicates 66 kWh
